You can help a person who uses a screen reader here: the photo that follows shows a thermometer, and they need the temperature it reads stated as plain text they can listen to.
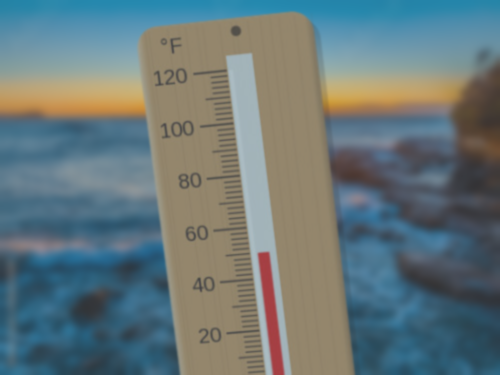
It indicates 50 °F
